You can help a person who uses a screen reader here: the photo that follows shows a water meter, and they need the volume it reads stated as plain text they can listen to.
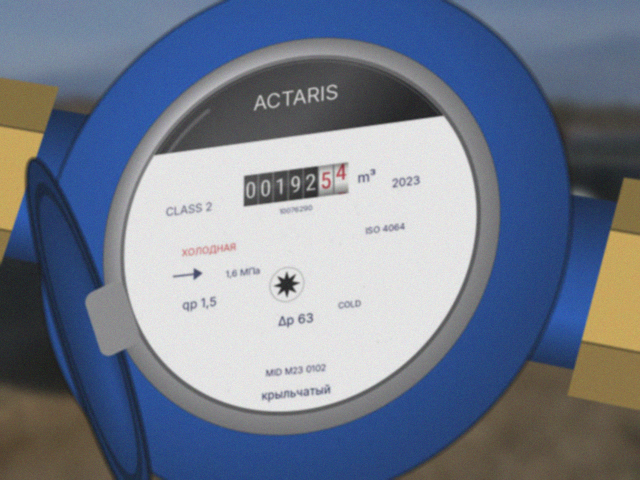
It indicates 192.54 m³
